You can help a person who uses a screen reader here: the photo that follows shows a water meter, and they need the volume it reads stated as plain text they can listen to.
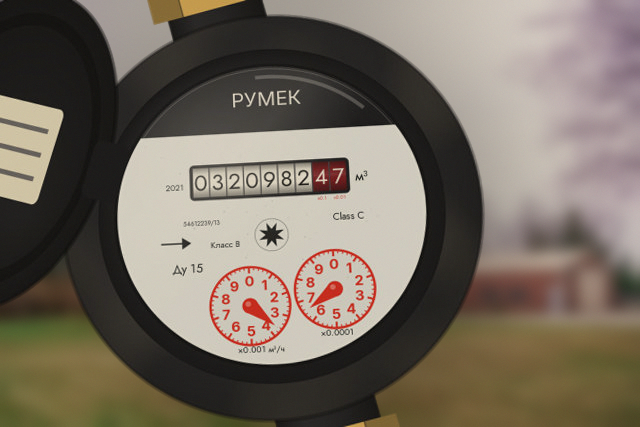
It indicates 320982.4736 m³
